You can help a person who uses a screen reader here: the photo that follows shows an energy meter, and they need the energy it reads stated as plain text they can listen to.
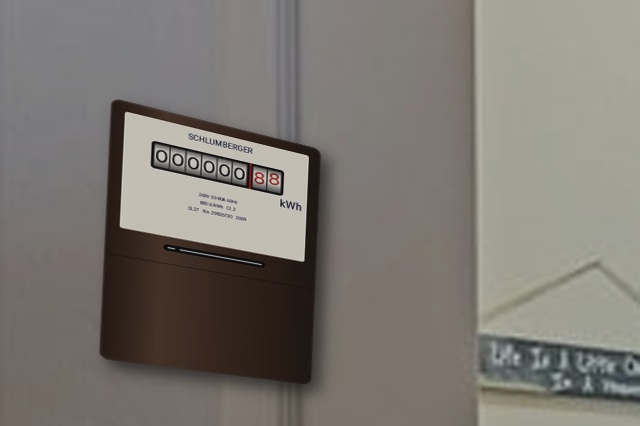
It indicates 0.88 kWh
